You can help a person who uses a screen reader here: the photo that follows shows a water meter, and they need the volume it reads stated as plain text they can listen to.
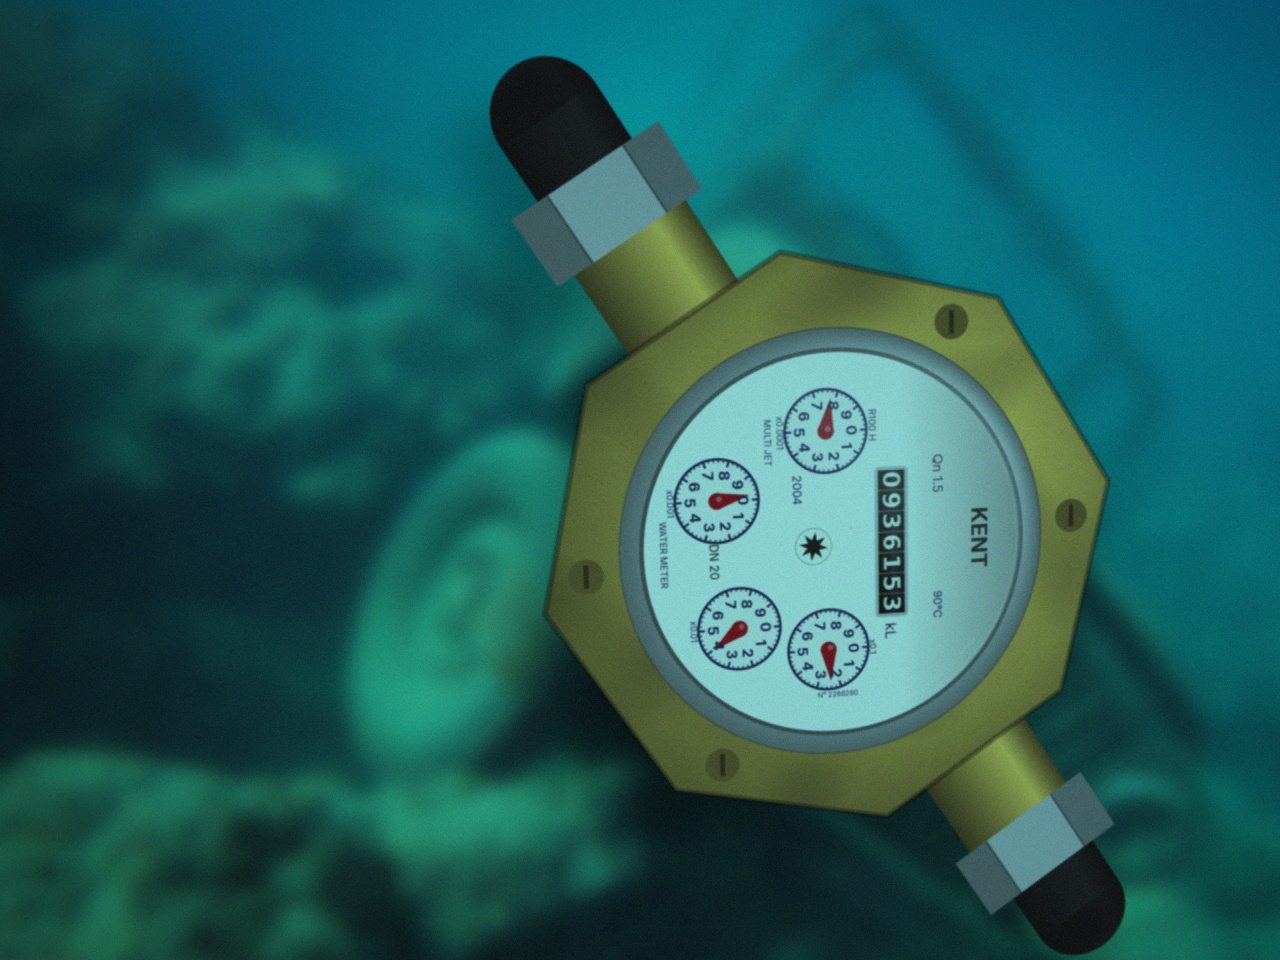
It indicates 936153.2397 kL
